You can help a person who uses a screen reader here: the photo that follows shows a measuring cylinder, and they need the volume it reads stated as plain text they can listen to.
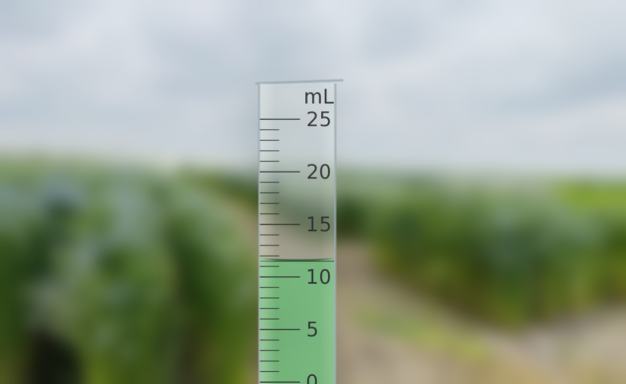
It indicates 11.5 mL
